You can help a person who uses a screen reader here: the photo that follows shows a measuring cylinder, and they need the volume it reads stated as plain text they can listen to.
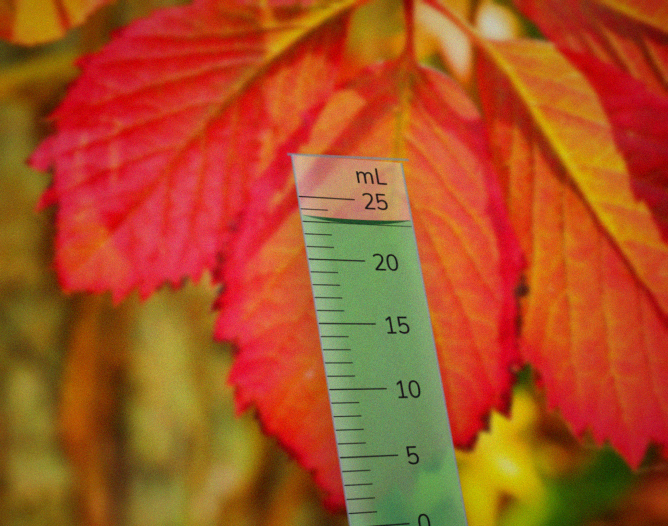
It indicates 23 mL
